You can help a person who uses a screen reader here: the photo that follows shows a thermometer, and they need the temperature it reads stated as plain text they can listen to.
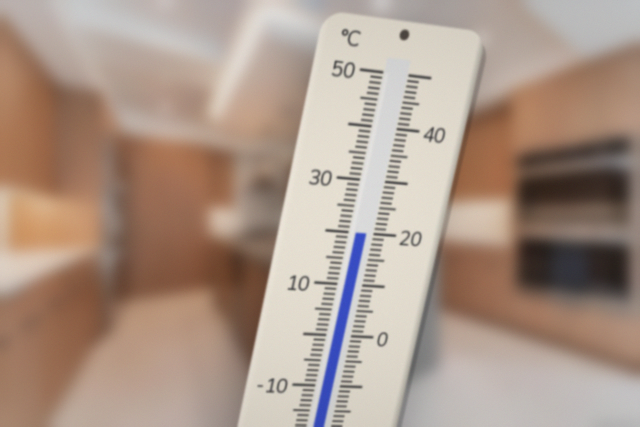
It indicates 20 °C
